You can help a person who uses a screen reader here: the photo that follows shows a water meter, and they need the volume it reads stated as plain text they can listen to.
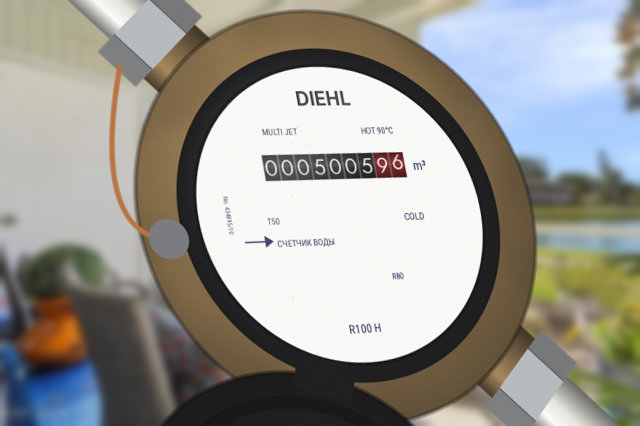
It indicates 5005.96 m³
